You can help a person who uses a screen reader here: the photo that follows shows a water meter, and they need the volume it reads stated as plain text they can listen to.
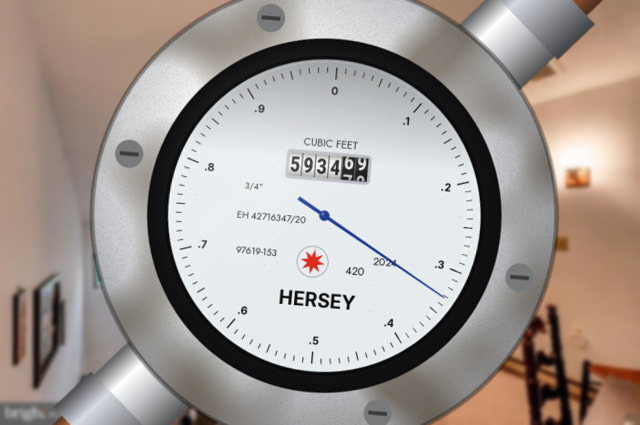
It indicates 593469.33 ft³
